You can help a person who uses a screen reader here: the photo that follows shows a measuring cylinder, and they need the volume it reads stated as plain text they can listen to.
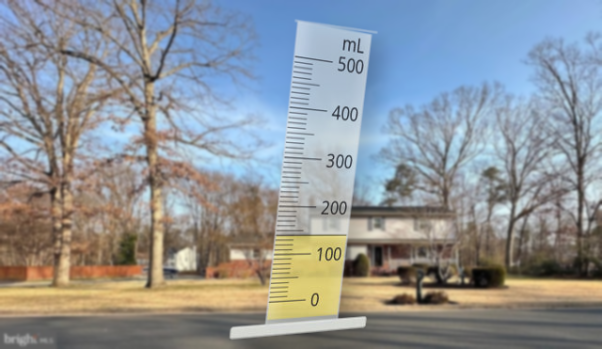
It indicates 140 mL
